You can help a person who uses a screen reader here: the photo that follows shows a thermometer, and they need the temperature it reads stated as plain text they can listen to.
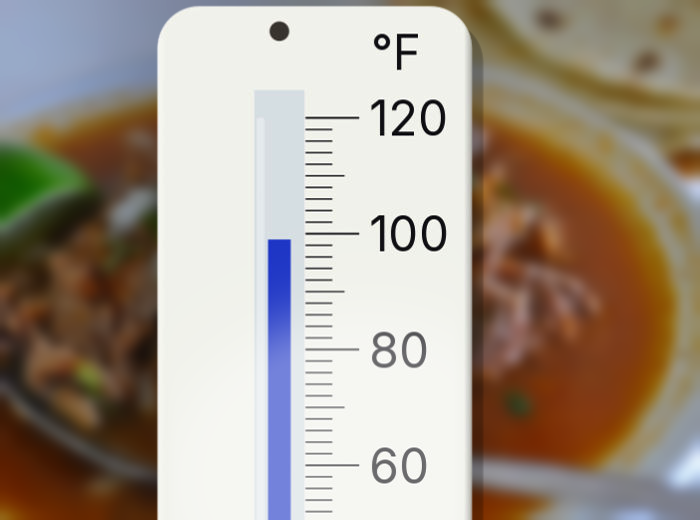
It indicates 99 °F
